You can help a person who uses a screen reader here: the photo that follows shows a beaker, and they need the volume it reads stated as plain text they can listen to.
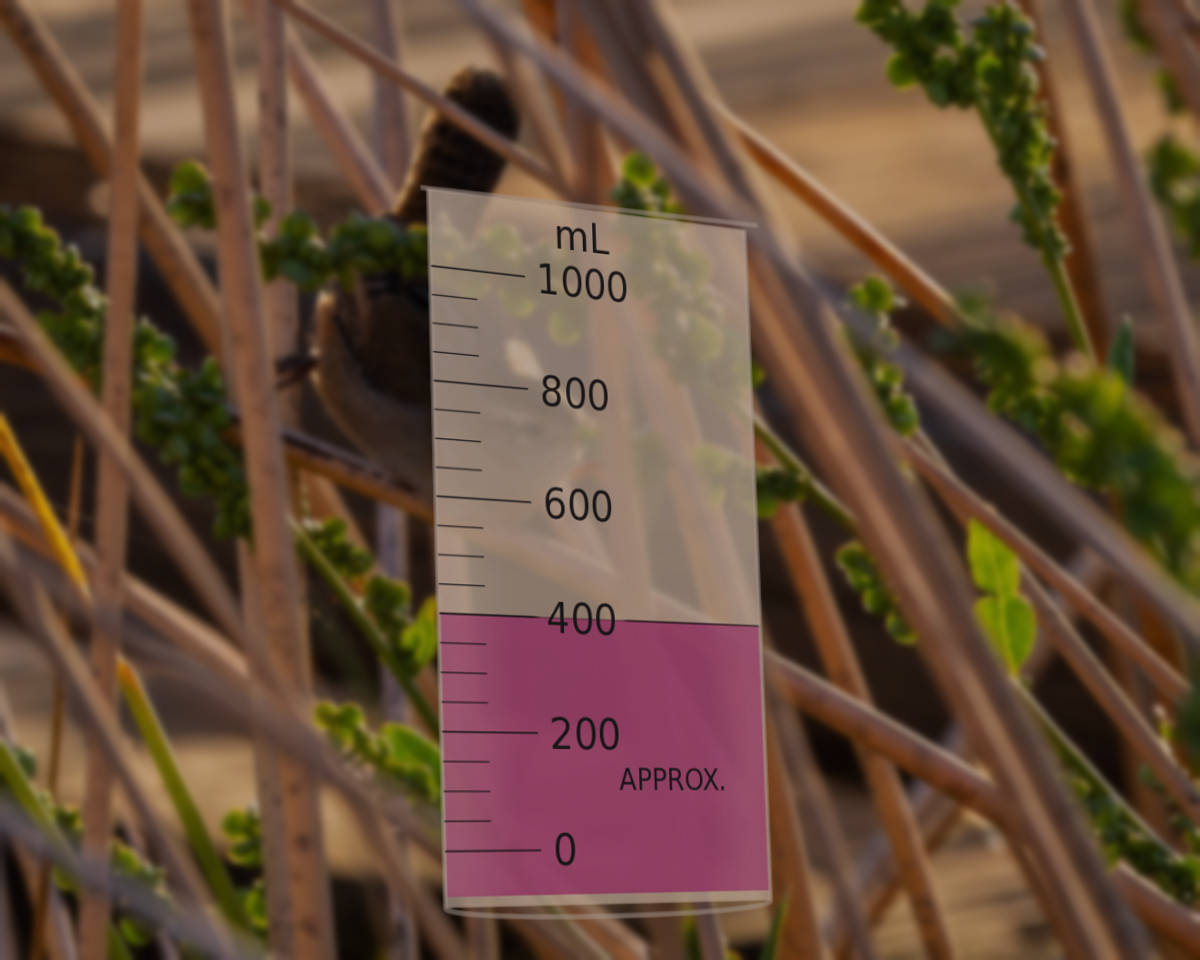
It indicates 400 mL
